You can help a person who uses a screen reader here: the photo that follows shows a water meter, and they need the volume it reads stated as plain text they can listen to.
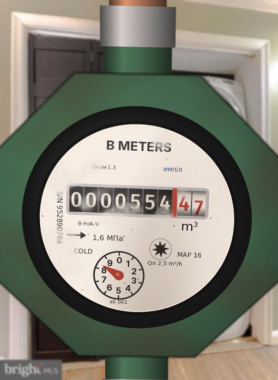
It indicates 554.468 m³
